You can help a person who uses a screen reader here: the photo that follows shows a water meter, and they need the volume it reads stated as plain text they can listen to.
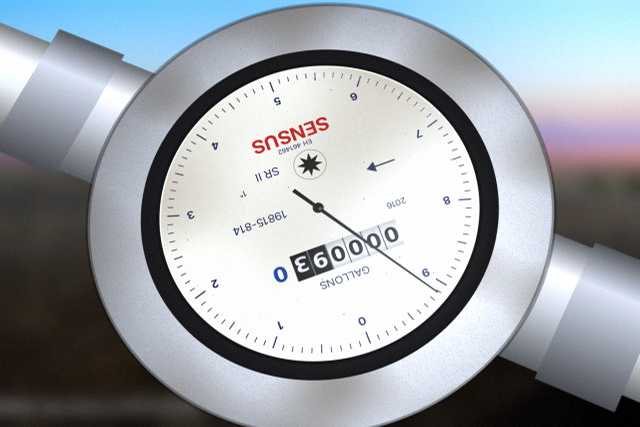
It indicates 929.1 gal
